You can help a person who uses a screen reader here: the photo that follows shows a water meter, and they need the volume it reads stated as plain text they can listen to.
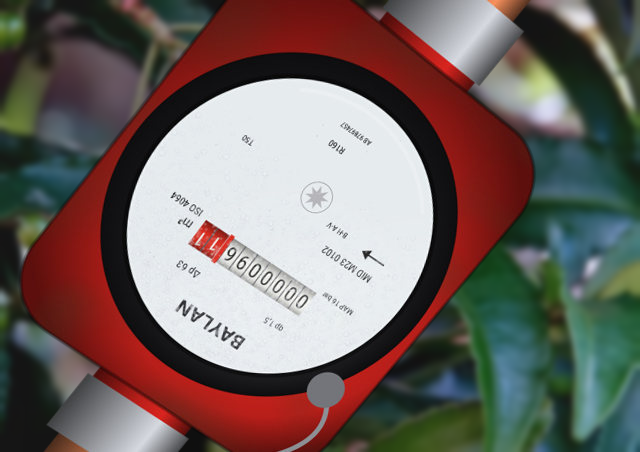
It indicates 96.11 m³
